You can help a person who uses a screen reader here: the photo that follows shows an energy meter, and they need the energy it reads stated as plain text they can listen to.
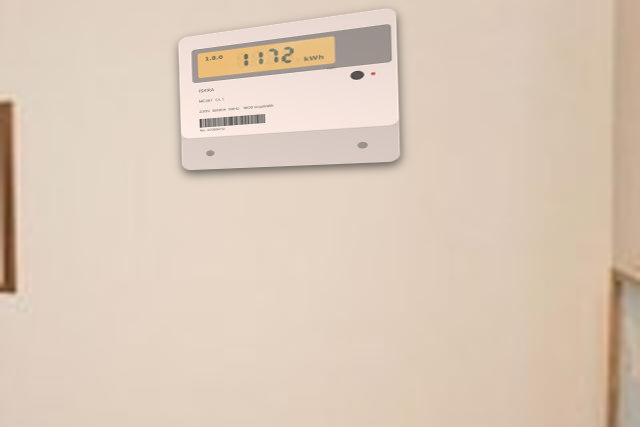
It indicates 1172 kWh
